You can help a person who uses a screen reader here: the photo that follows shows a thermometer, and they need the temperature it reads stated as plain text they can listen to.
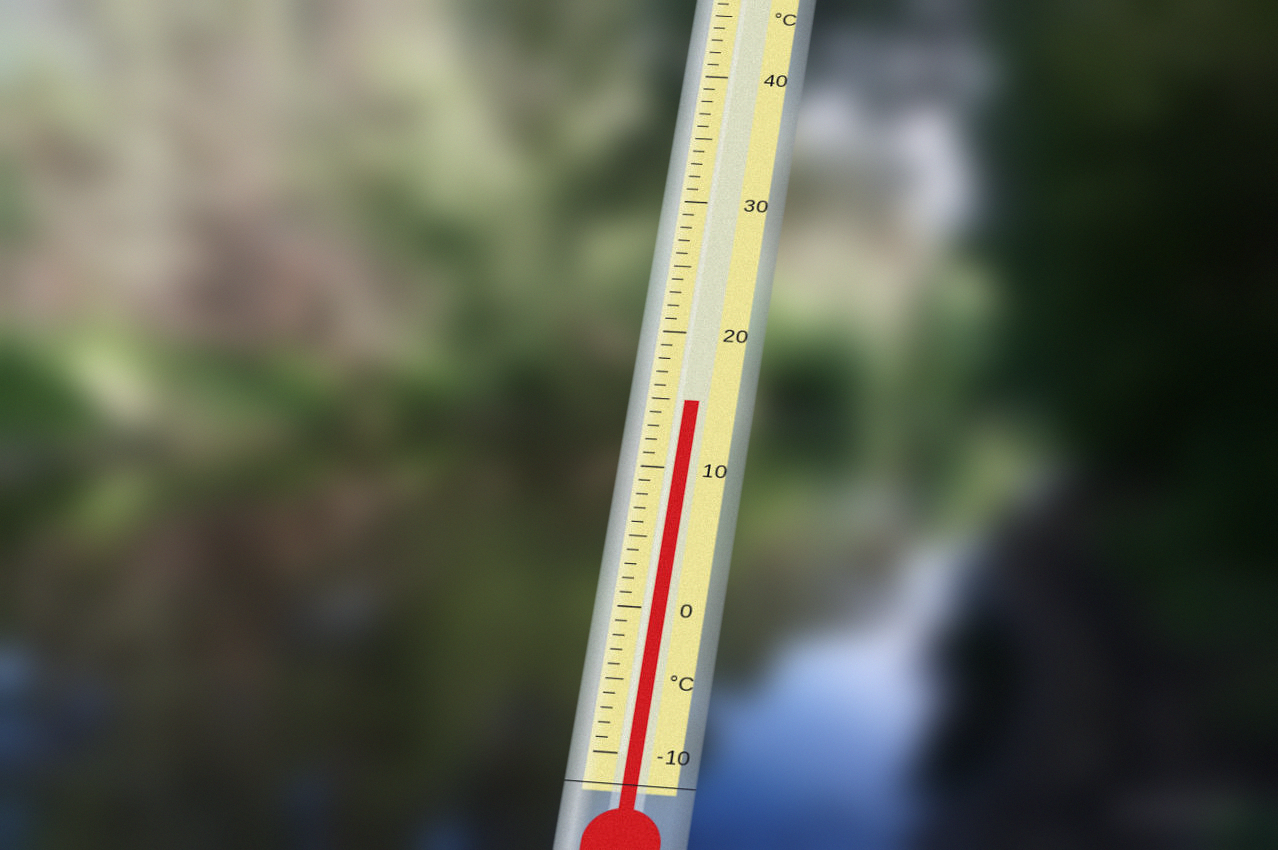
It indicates 15 °C
